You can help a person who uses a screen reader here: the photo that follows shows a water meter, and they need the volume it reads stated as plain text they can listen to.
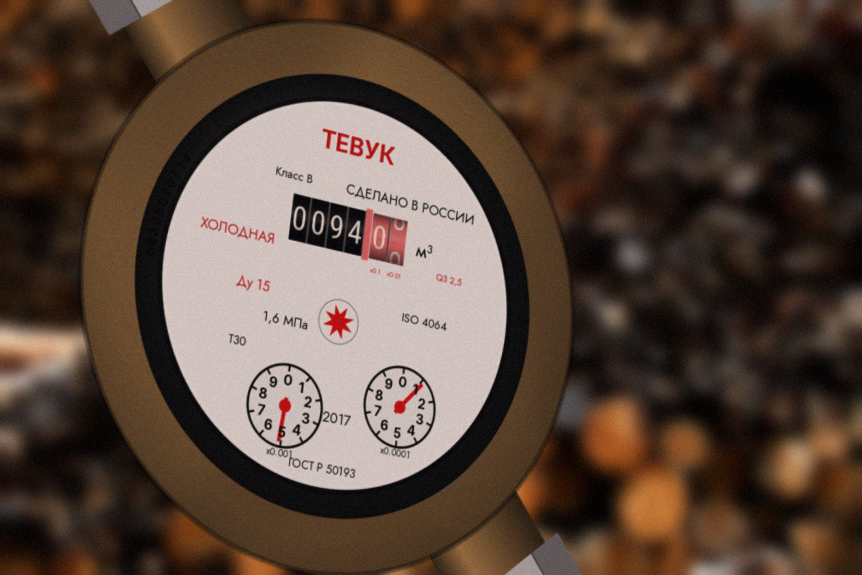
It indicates 94.0851 m³
